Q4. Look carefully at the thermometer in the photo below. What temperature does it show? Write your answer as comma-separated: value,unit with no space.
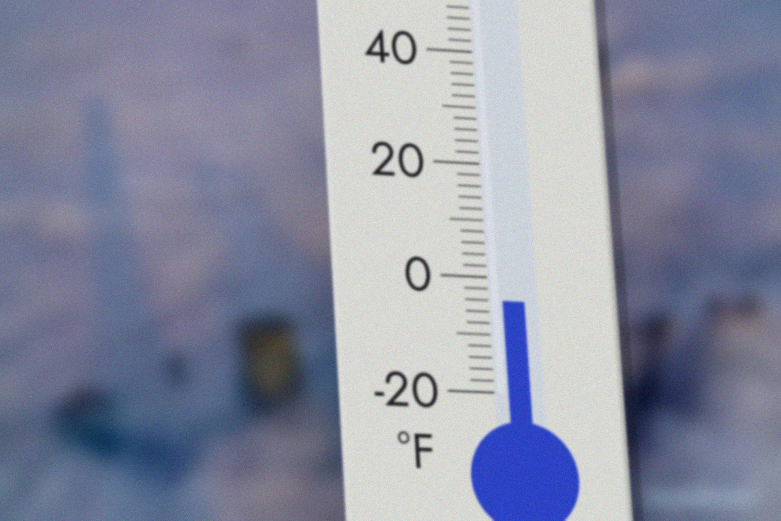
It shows -4,°F
